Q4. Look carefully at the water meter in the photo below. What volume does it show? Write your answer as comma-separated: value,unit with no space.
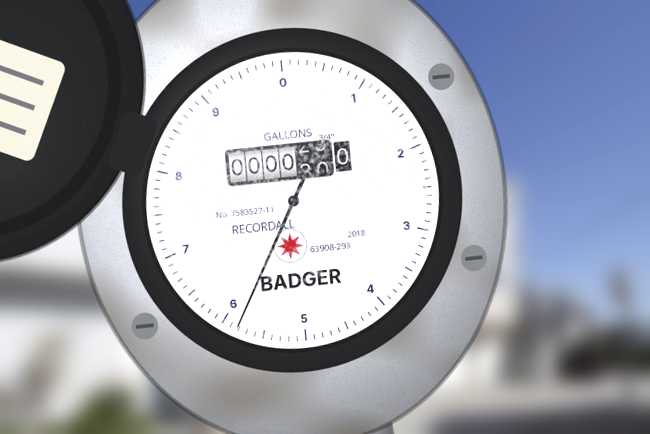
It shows 295.8,gal
